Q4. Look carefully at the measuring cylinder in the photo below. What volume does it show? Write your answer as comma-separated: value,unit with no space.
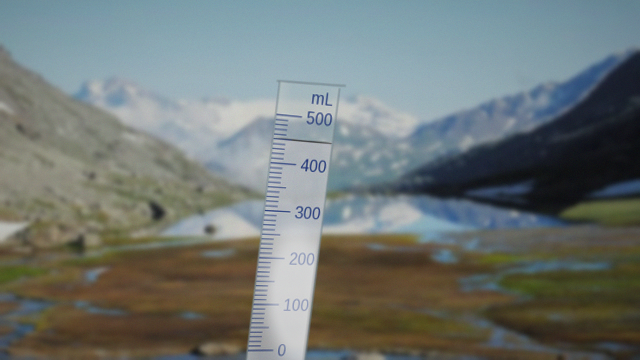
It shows 450,mL
